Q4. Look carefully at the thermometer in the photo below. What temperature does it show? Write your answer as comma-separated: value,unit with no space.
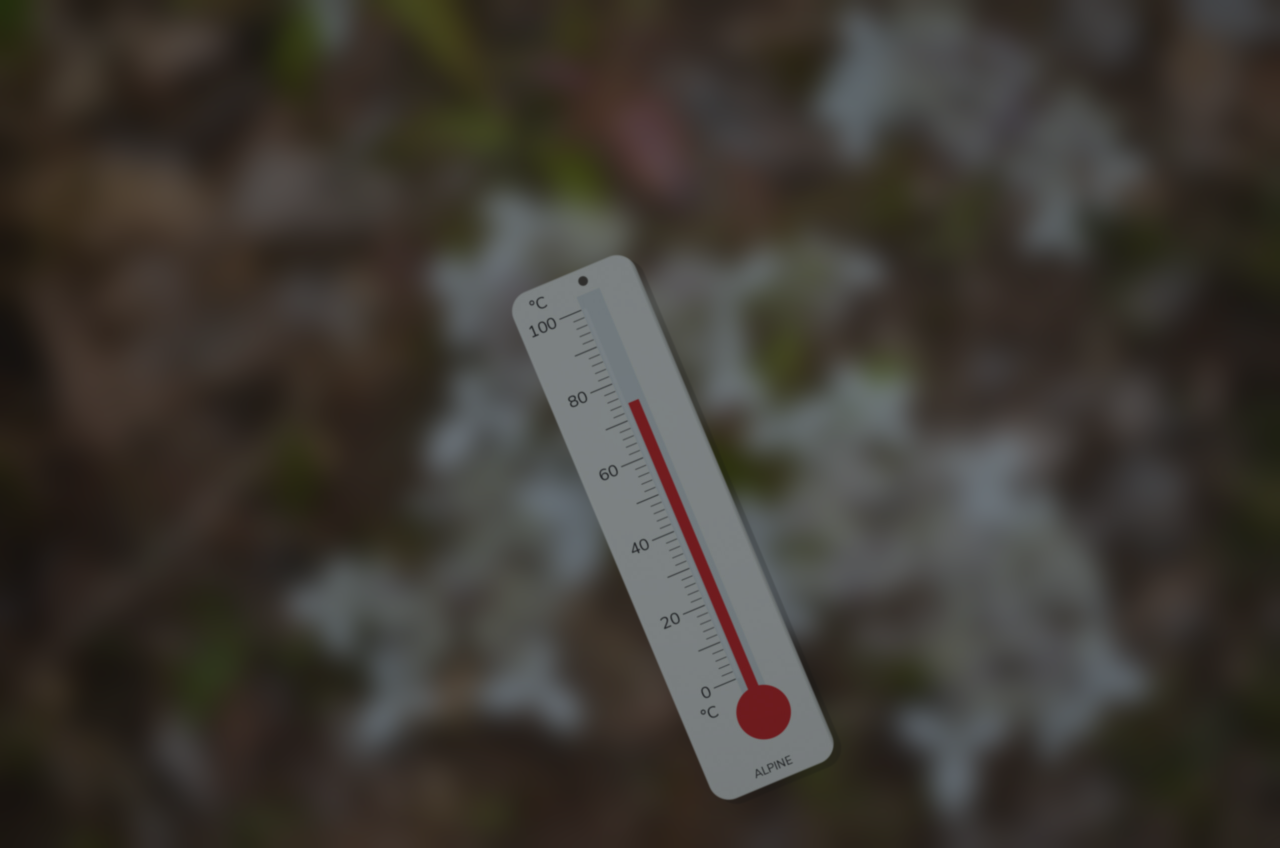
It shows 74,°C
